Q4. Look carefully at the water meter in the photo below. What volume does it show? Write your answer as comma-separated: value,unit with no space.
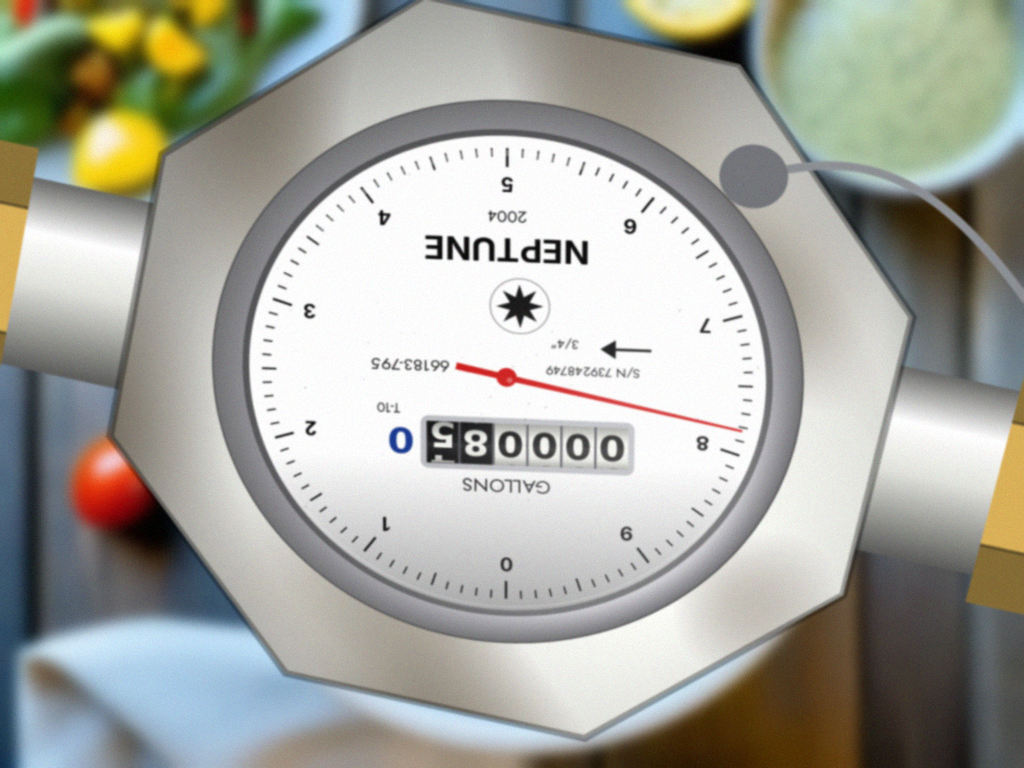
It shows 847.8,gal
